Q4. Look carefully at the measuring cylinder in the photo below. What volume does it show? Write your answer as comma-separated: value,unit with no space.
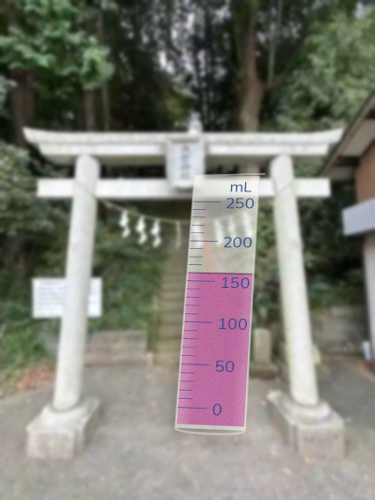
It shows 160,mL
